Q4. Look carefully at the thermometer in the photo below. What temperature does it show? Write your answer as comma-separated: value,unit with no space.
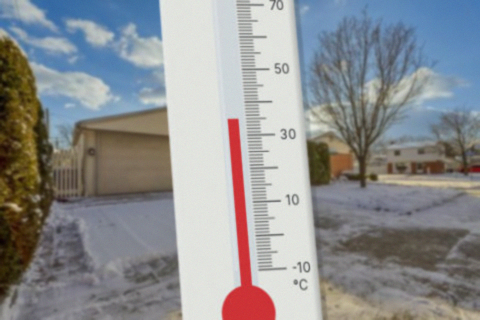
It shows 35,°C
